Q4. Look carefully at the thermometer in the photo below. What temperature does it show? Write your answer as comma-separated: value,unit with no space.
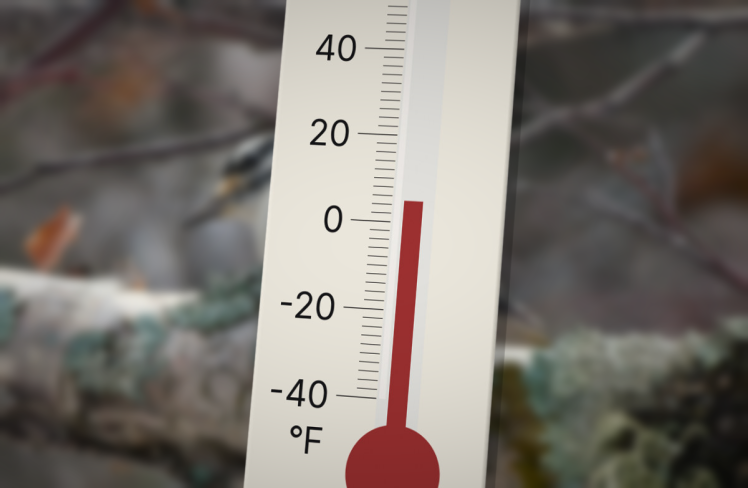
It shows 5,°F
